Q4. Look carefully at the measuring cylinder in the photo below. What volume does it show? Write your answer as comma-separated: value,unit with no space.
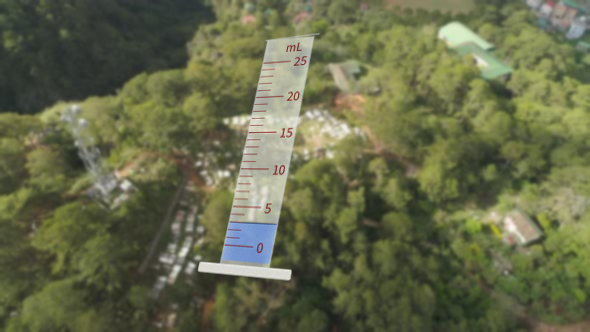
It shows 3,mL
